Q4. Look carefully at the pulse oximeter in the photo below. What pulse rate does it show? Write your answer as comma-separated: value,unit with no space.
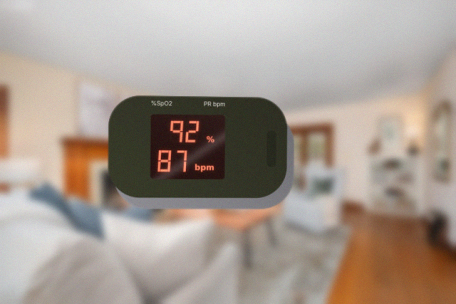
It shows 87,bpm
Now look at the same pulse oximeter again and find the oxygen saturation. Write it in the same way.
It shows 92,%
